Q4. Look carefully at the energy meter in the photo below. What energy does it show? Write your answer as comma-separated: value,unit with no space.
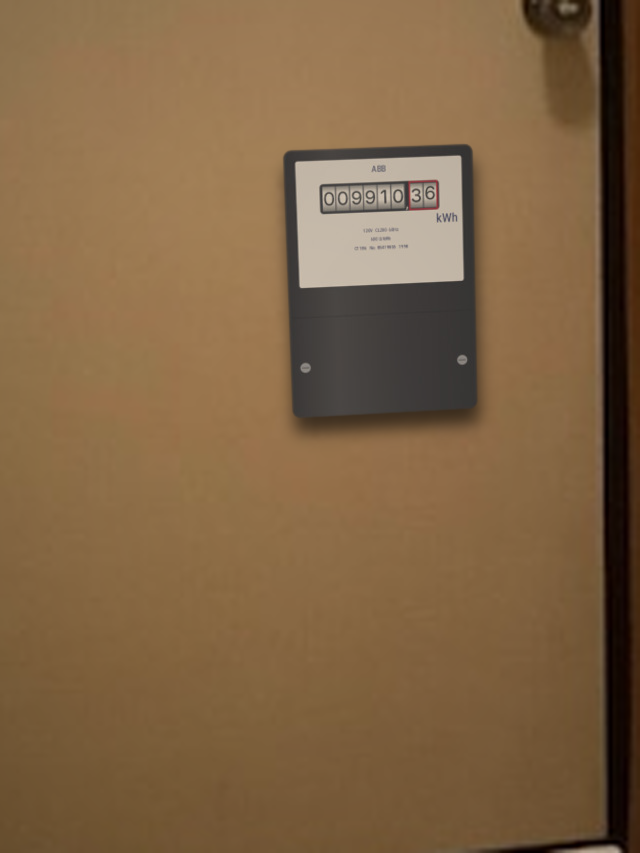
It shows 9910.36,kWh
